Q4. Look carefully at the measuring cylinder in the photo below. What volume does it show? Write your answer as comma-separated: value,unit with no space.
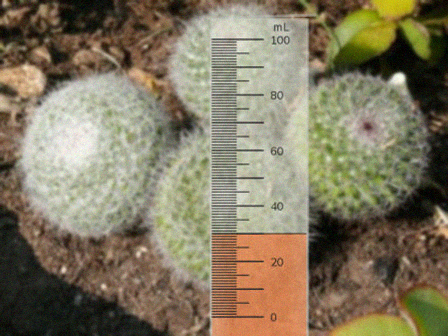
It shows 30,mL
